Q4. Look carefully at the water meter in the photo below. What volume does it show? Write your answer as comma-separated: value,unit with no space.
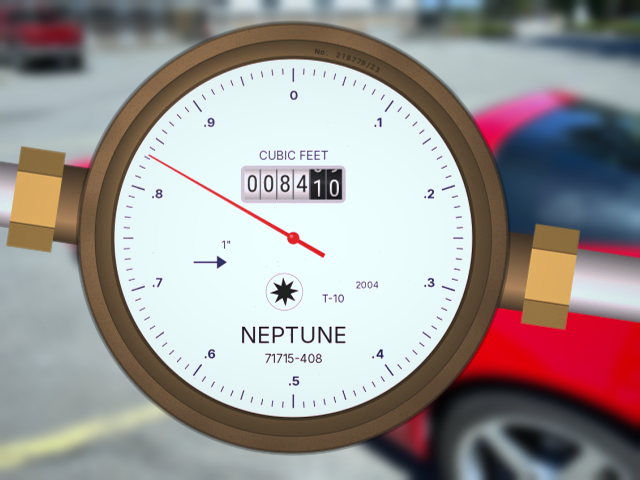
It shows 8409.83,ft³
